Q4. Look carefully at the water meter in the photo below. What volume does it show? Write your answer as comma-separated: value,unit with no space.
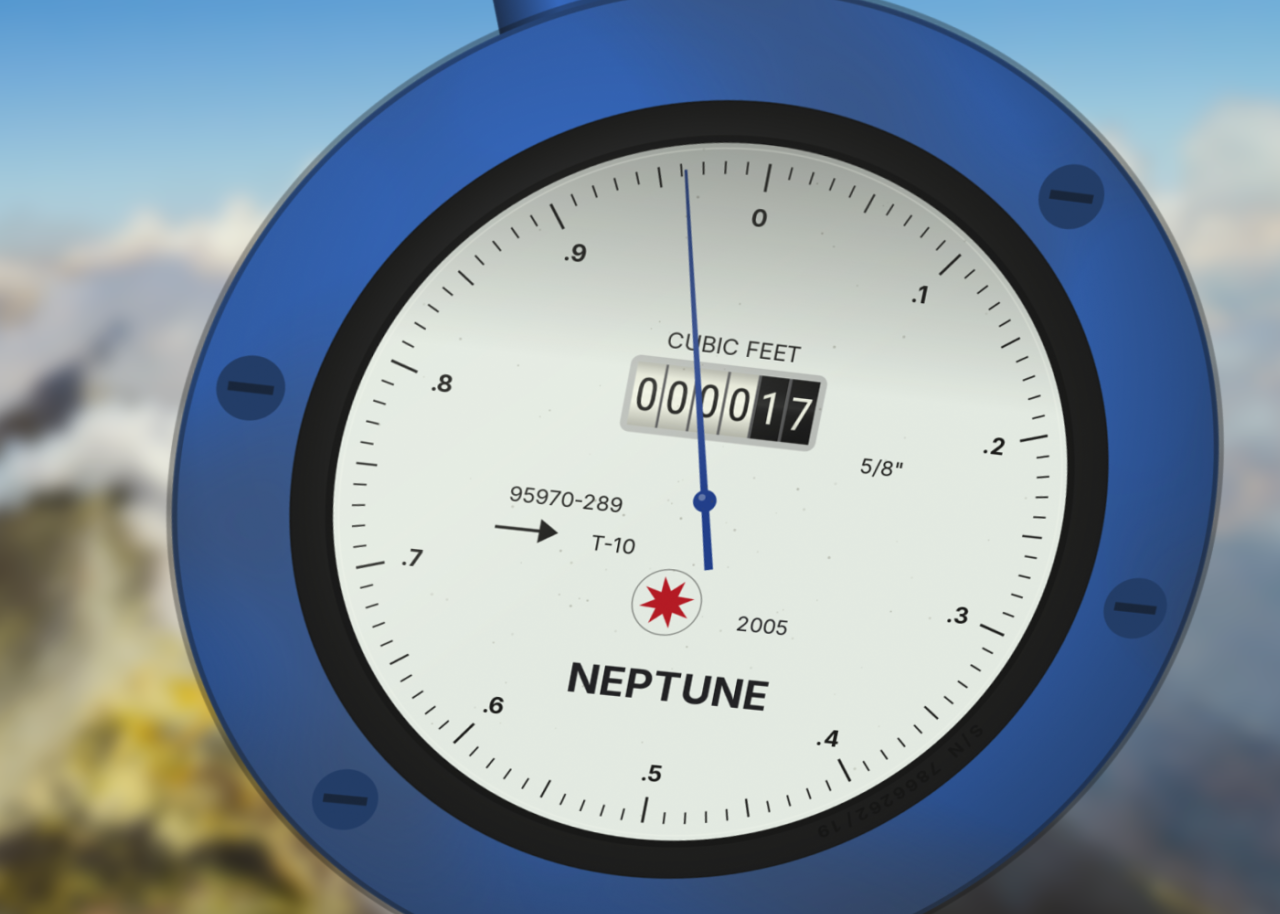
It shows 16.96,ft³
